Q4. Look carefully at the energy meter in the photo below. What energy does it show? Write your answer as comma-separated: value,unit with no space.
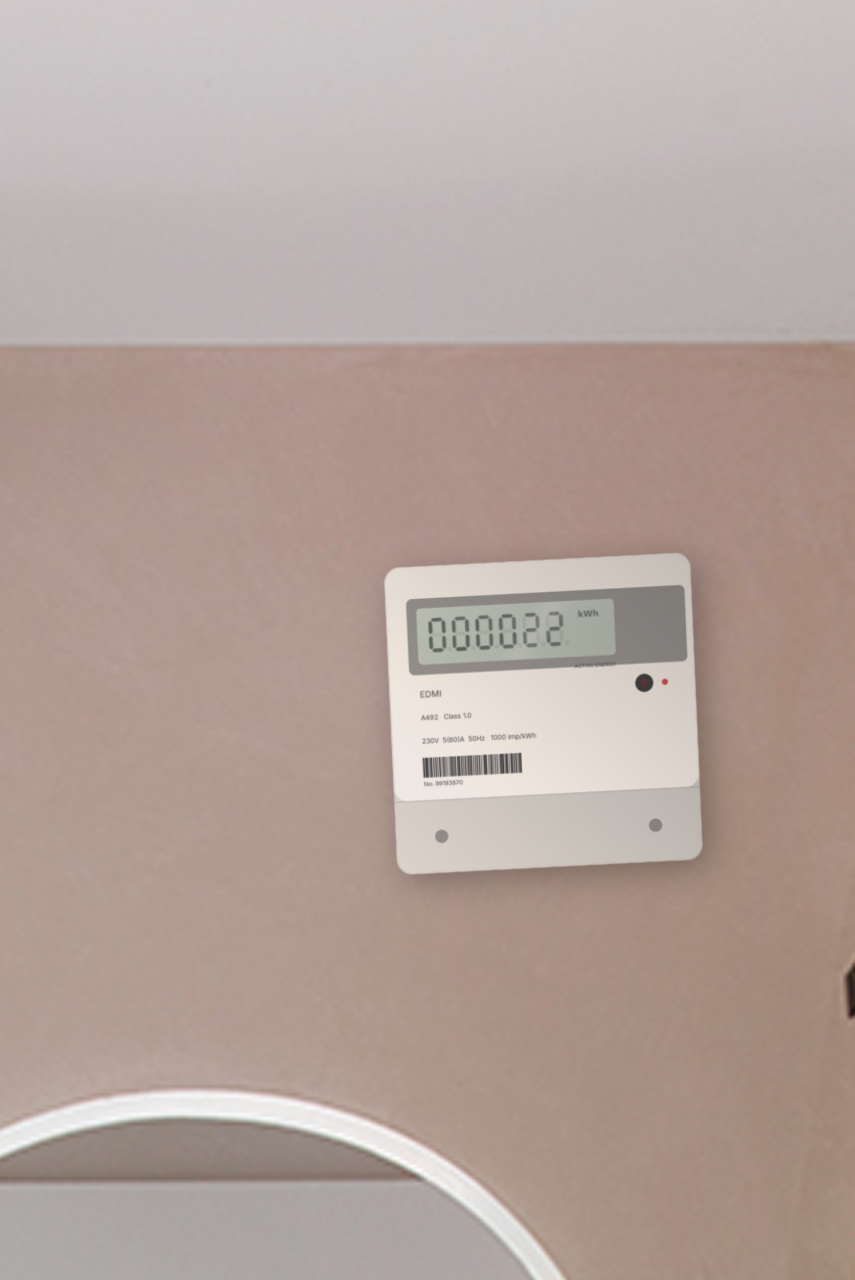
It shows 22,kWh
